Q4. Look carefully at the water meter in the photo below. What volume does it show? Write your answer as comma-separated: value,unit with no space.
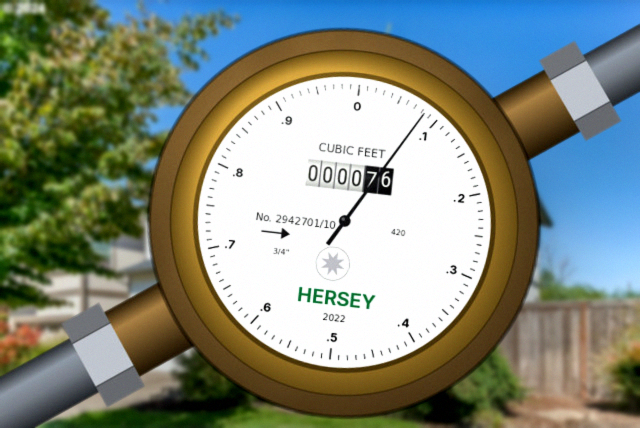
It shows 76.08,ft³
